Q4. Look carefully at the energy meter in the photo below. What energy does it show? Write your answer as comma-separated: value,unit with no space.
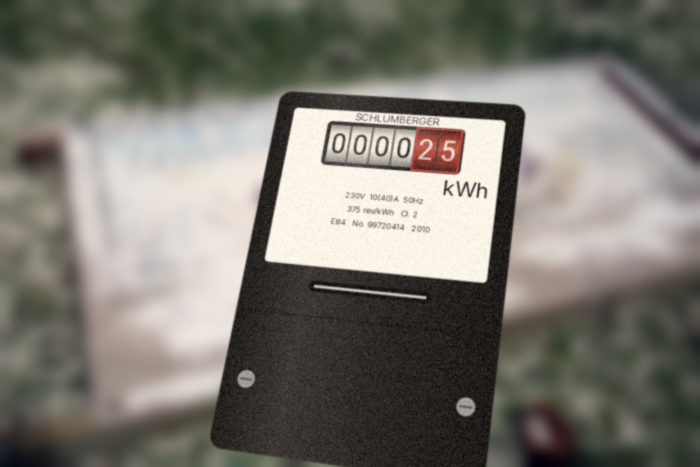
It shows 0.25,kWh
